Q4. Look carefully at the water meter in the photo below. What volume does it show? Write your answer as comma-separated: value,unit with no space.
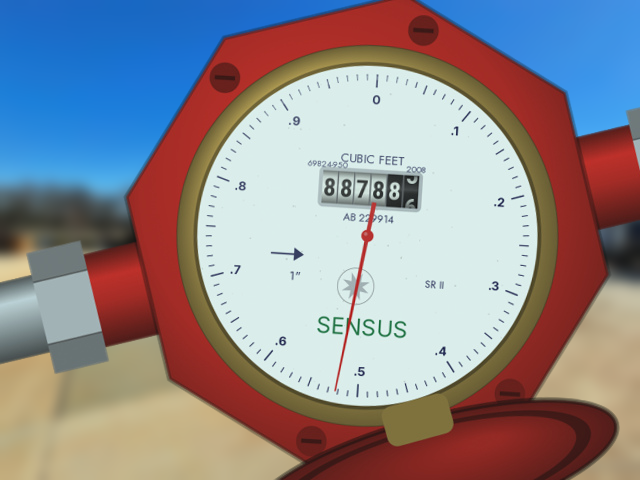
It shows 887885.52,ft³
